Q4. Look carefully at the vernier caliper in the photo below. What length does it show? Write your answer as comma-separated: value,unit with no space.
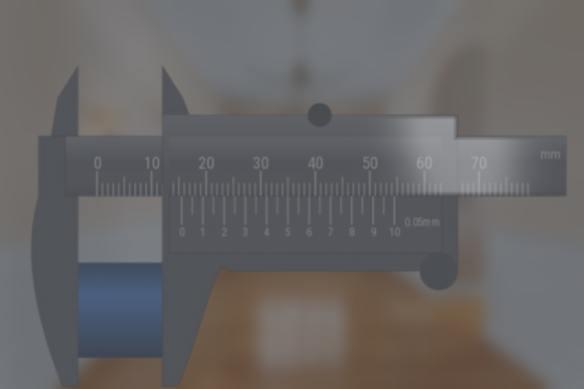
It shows 15.5,mm
